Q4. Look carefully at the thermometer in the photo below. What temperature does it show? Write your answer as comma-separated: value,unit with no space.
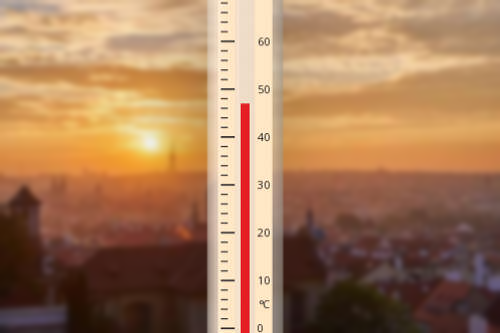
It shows 47,°C
